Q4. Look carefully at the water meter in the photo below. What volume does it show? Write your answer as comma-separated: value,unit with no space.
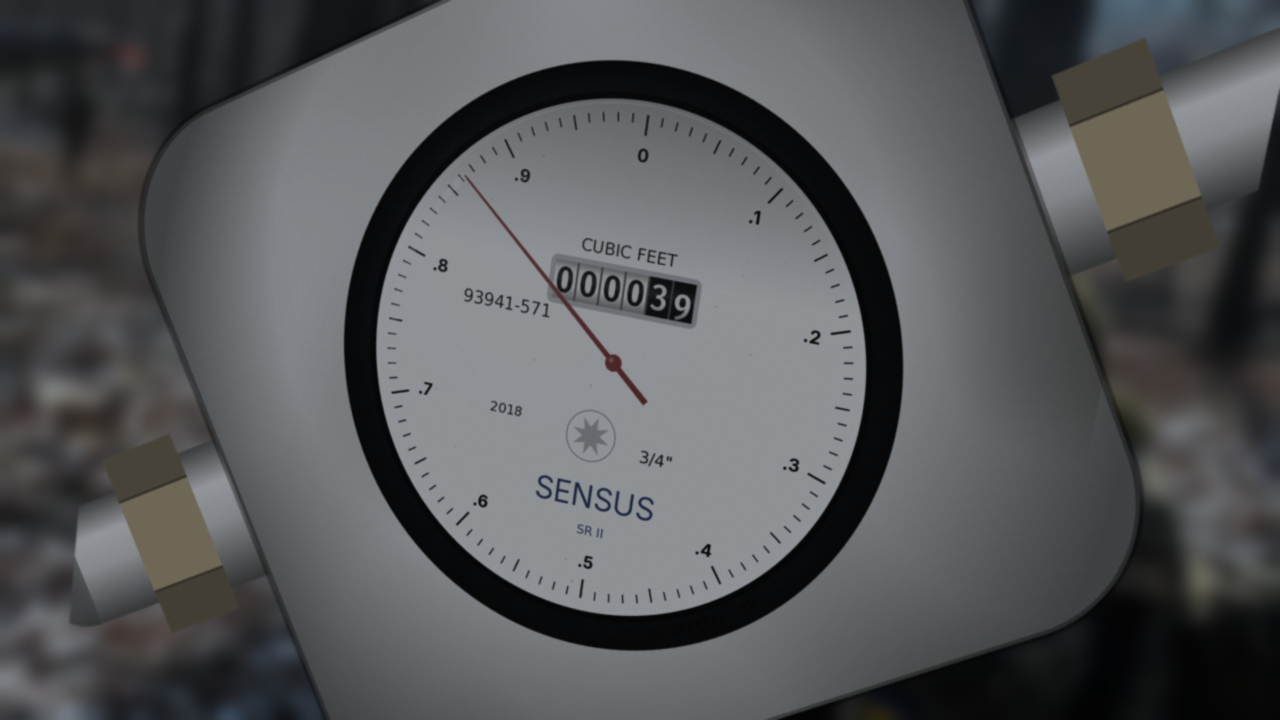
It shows 38.86,ft³
